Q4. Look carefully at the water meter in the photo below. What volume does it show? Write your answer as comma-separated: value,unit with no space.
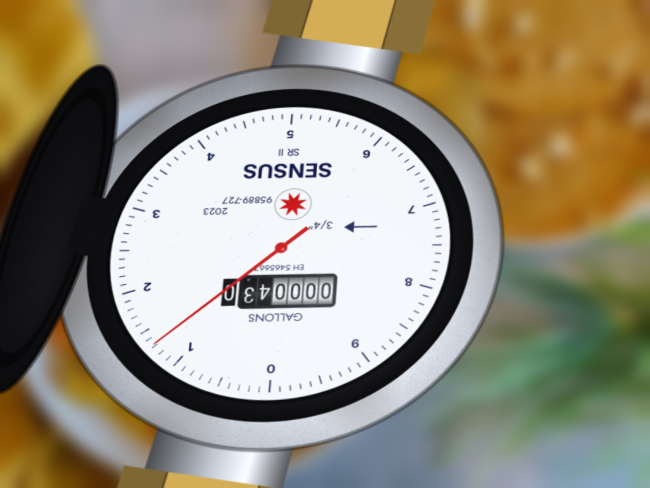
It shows 431.3,gal
